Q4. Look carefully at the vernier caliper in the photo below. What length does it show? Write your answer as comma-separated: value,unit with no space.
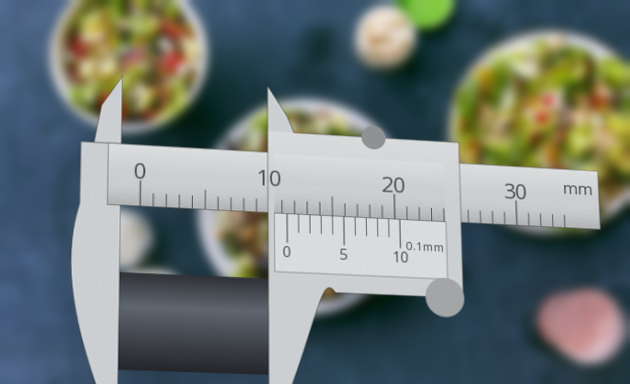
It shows 11.4,mm
